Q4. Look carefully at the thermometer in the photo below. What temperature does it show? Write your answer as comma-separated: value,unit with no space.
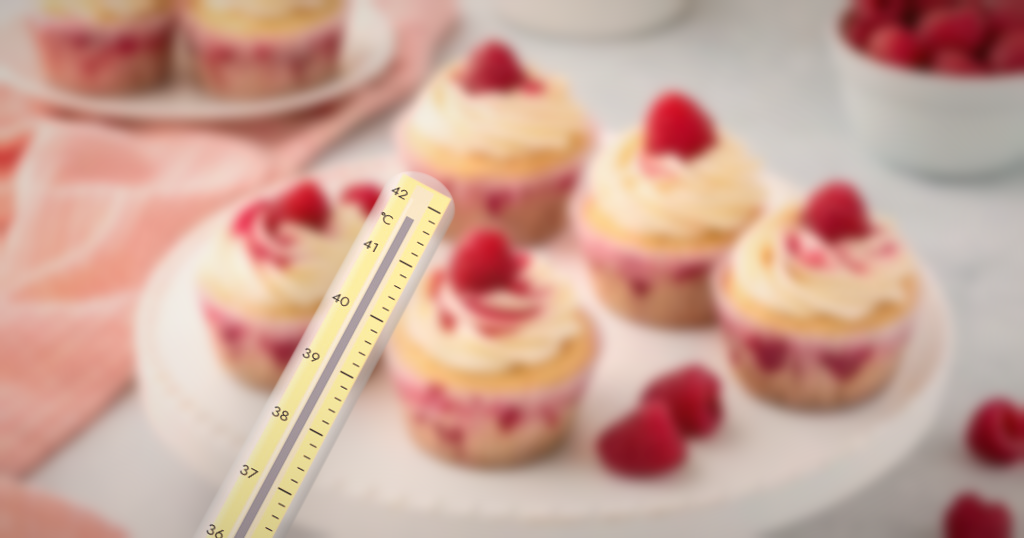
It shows 41.7,°C
